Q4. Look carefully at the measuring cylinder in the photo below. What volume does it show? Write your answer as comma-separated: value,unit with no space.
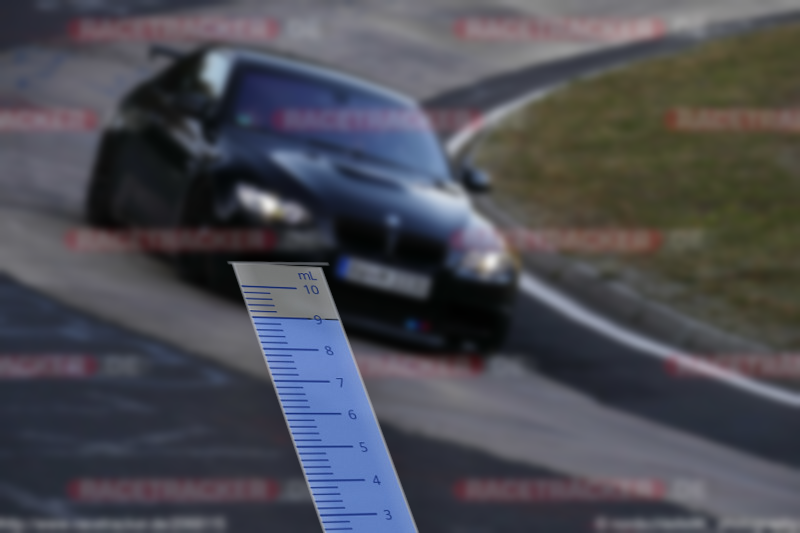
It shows 9,mL
